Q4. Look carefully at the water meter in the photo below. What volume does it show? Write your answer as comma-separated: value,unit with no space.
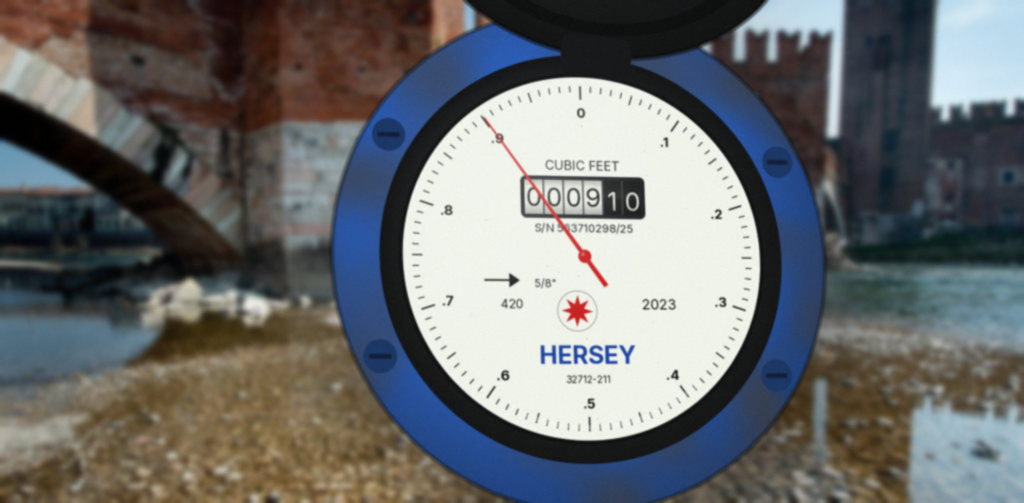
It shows 909.90,ft³
